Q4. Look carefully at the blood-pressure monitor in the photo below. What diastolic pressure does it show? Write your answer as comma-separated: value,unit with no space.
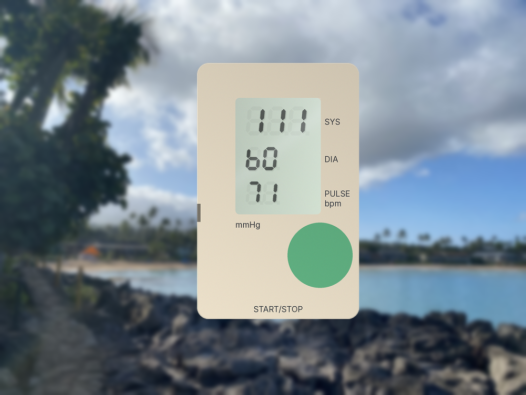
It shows 60,mmHg
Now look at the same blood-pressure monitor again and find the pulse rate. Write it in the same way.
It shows 71,bpm
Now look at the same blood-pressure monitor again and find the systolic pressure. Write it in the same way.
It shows 111,mmHg
